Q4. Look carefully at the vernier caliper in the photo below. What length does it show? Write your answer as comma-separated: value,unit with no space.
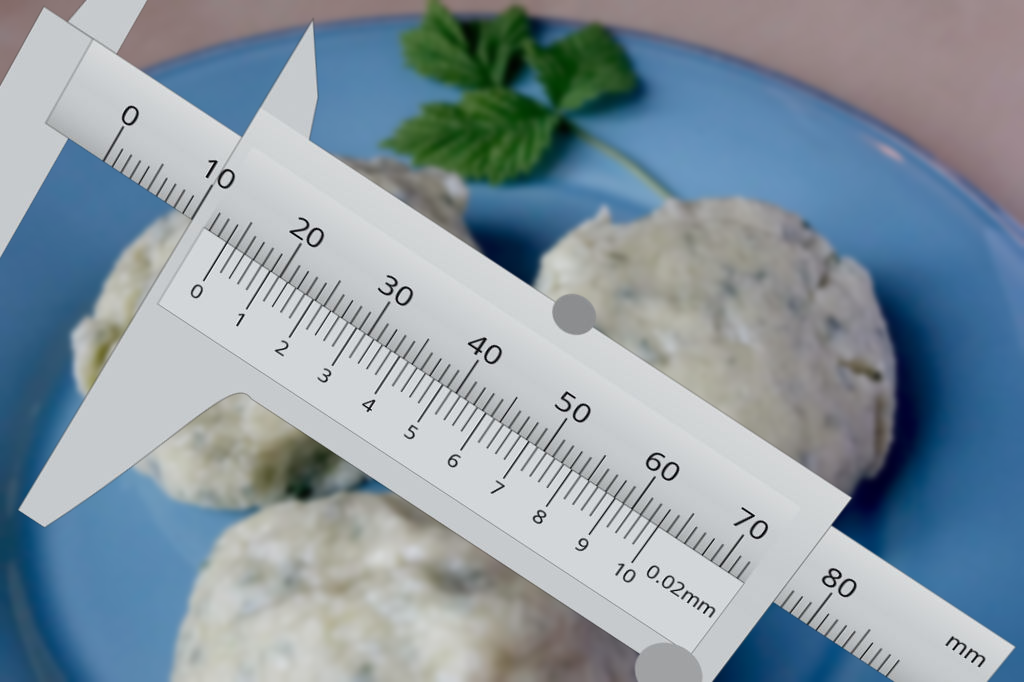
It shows 14.0,mm
